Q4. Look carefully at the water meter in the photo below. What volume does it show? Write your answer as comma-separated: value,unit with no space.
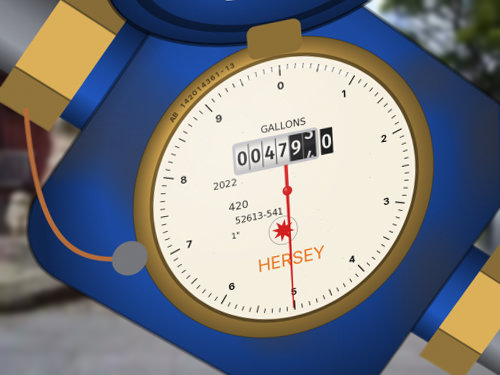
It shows 47935.0,gal
